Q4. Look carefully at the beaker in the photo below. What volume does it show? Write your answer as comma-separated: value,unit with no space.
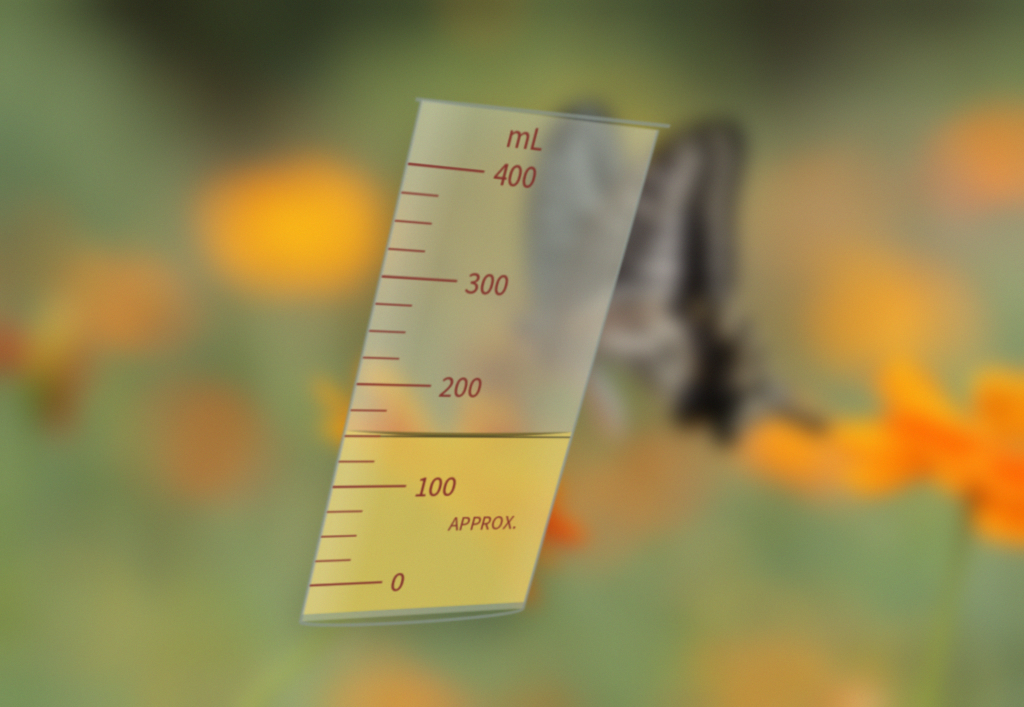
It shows 150,mL
